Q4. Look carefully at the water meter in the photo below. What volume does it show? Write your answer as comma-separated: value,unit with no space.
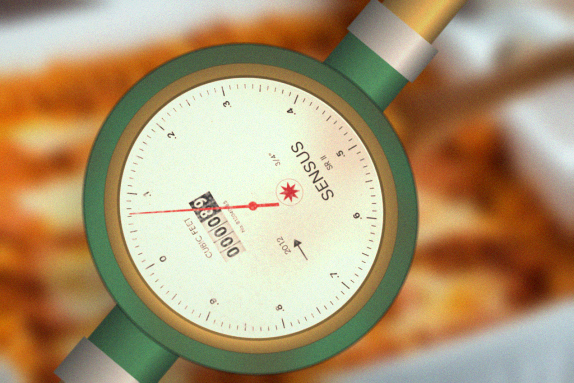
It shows 89.07,ft³
